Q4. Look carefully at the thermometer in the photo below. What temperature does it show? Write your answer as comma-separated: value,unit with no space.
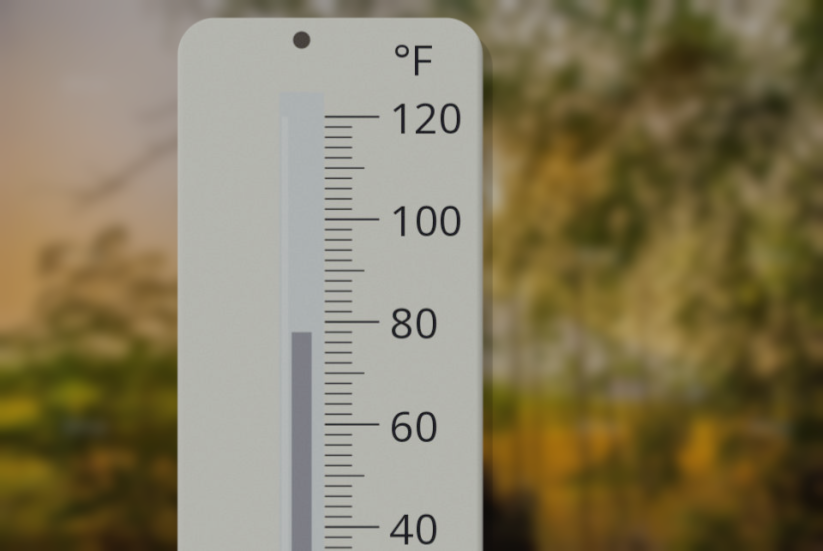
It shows 78,°F
